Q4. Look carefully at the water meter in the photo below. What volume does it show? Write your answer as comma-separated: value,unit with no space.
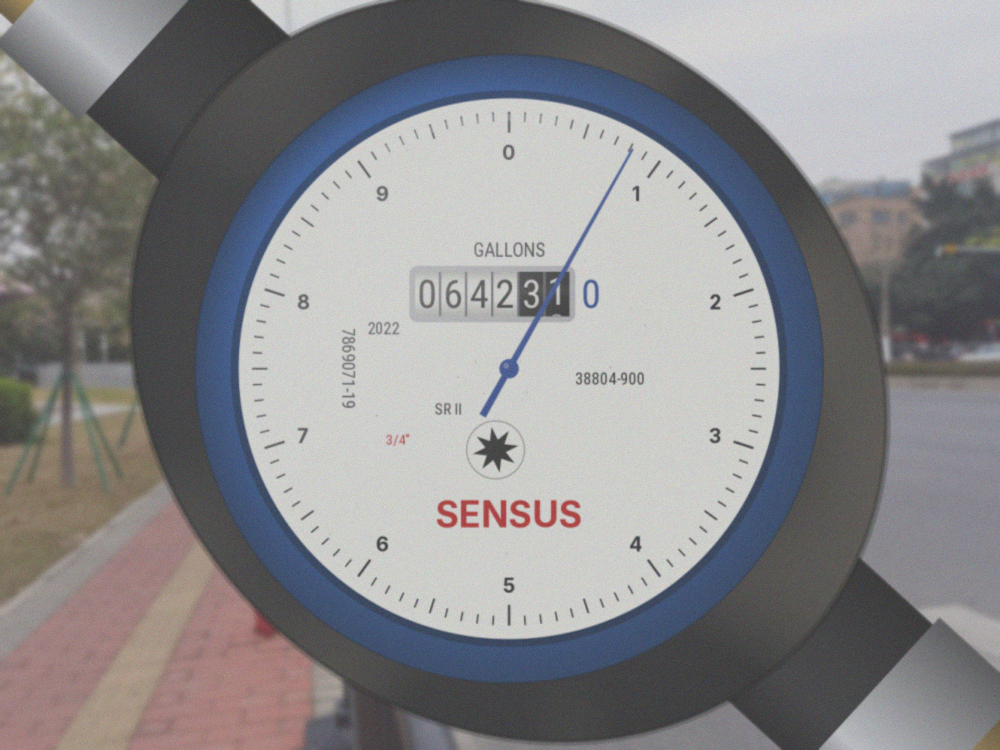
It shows 642310.8,gal
